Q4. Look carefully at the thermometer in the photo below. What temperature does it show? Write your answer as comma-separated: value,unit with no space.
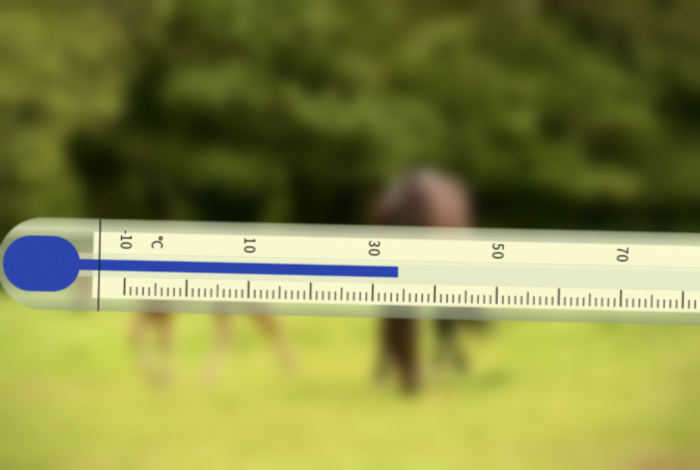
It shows 34,°C
